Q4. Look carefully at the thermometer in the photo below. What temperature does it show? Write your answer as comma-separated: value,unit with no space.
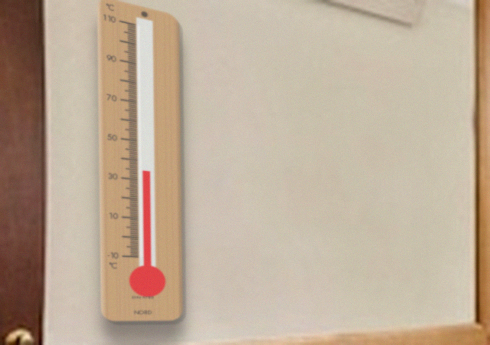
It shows 35,°C
